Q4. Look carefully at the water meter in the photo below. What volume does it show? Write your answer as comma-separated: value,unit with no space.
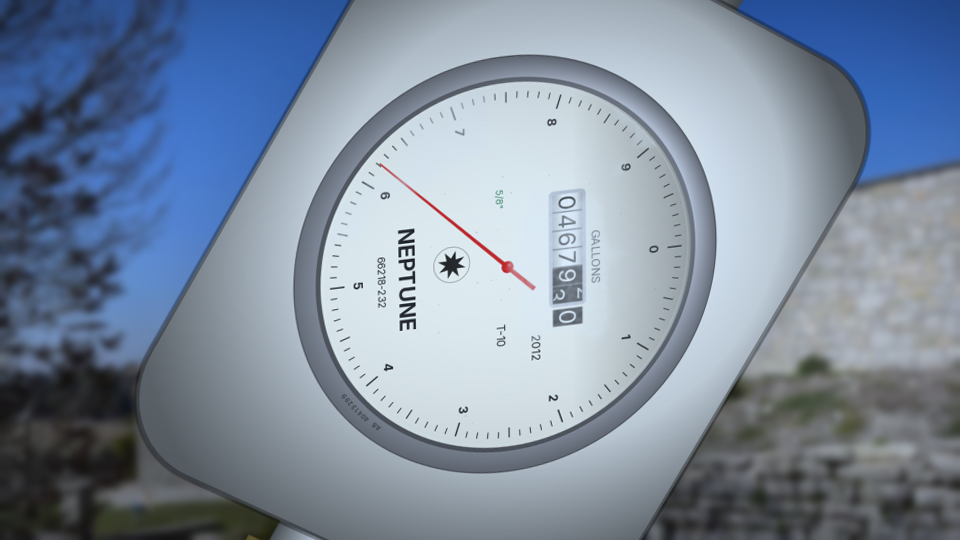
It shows 467926.2,gal
